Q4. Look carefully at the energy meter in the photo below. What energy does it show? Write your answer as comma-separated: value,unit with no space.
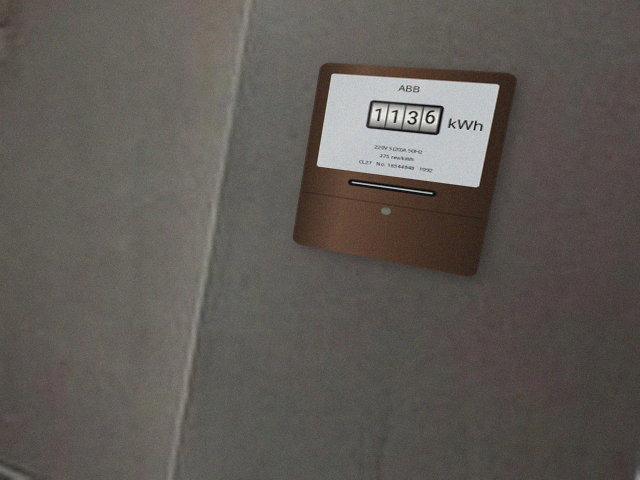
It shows 1136,kWh
